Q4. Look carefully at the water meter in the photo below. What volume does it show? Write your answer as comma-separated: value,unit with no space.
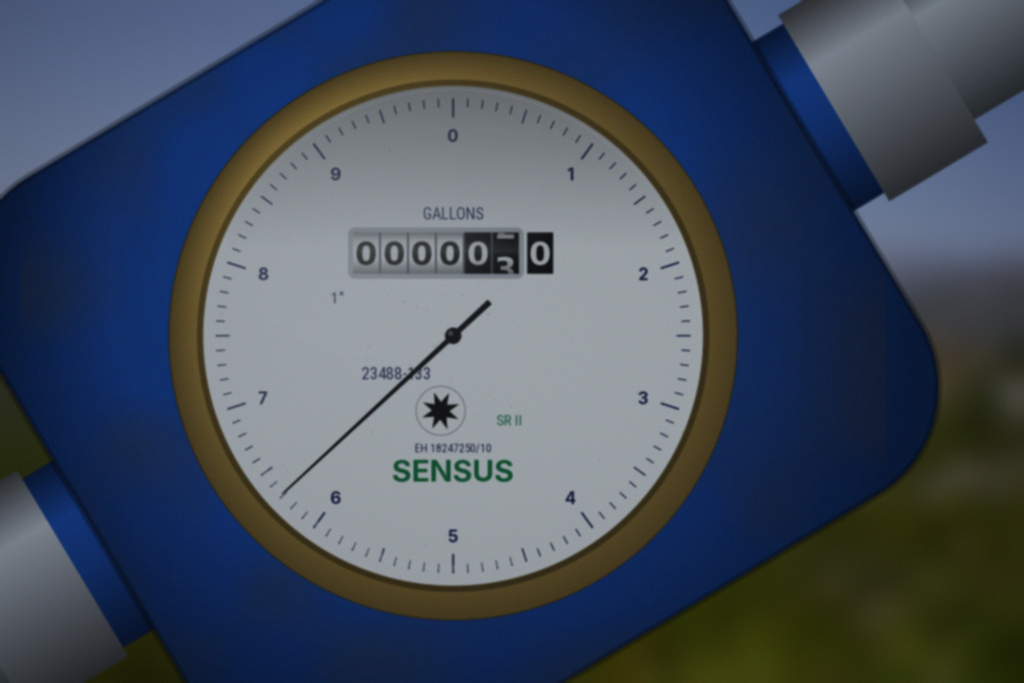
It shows 26.3,gal
